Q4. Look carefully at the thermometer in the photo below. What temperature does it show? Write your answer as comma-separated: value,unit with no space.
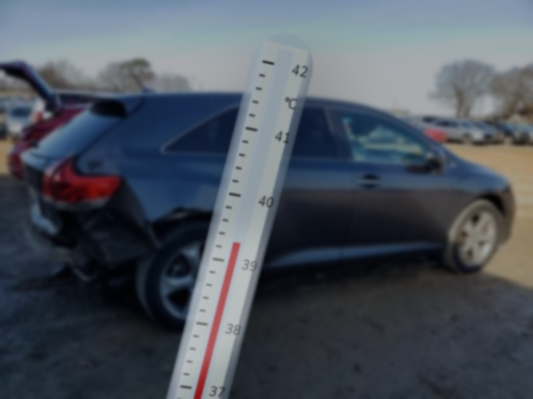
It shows 39.3,°C
